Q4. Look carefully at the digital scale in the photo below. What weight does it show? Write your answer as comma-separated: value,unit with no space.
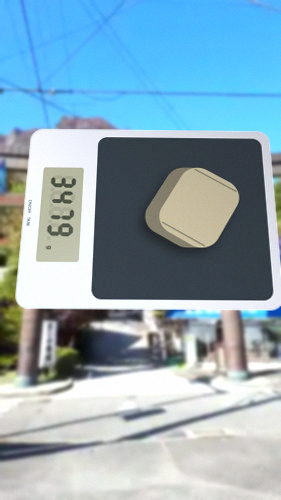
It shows 3479,g
